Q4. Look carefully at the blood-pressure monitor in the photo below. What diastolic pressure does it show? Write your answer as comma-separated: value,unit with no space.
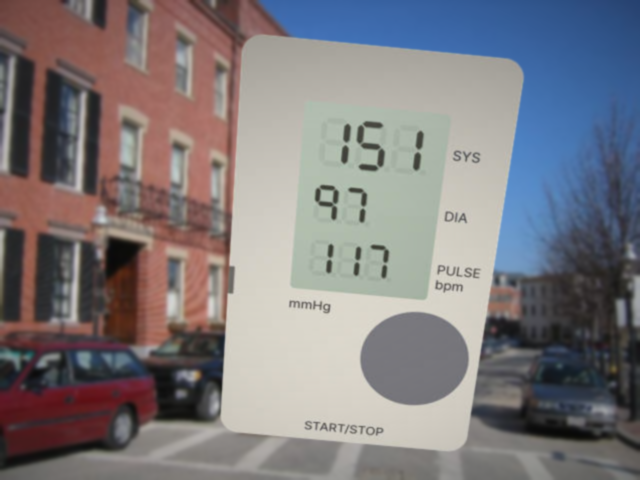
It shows 97,mmHg
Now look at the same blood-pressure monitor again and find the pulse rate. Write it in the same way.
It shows 117,bpm
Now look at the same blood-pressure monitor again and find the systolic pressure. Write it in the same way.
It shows 151,mmHg
